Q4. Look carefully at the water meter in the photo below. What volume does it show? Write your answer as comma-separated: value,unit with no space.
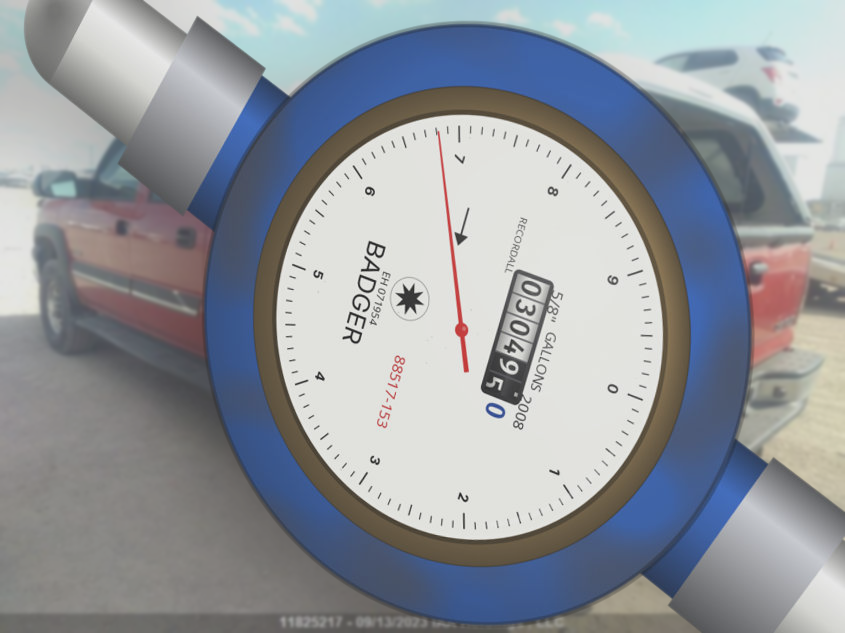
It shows 304946.8,gal
